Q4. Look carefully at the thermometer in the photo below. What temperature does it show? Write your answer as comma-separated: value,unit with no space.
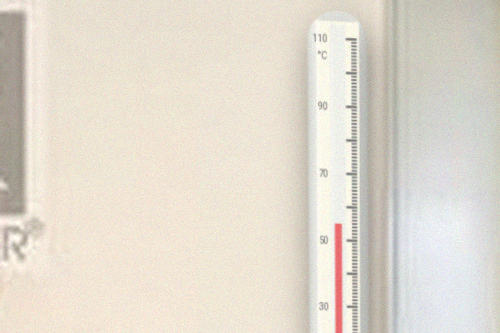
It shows 55,°C
